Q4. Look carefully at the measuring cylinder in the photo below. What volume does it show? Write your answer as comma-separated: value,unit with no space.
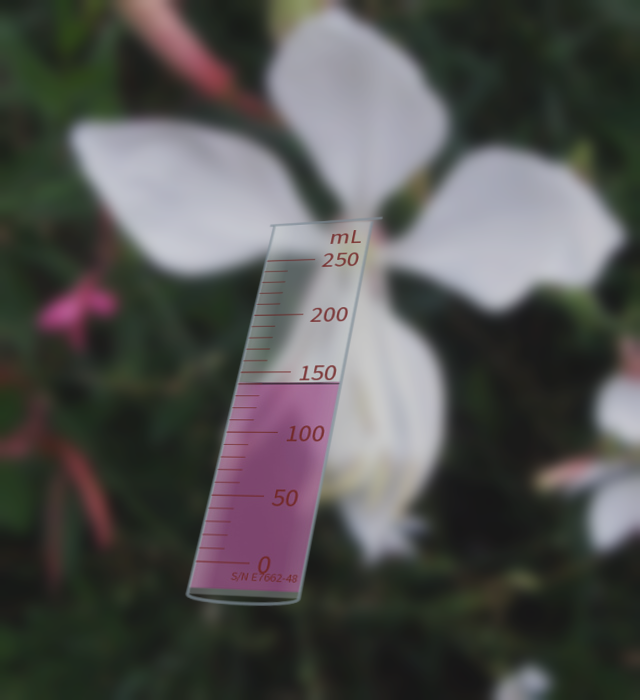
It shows 140,mL
